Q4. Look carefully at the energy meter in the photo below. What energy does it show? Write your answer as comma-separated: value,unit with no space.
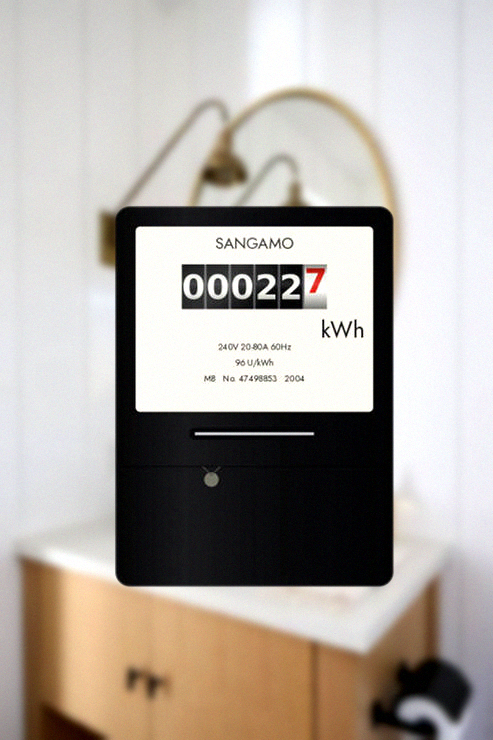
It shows 22.7,kWh
